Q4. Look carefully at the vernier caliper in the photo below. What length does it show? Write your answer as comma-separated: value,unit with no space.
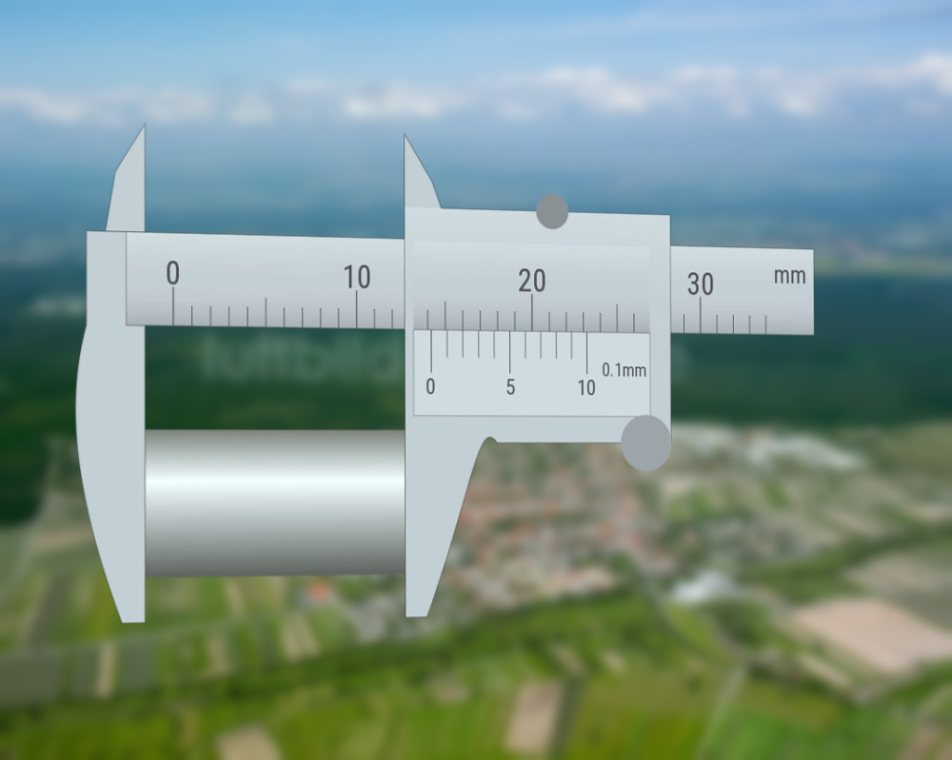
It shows 14.2,mm
